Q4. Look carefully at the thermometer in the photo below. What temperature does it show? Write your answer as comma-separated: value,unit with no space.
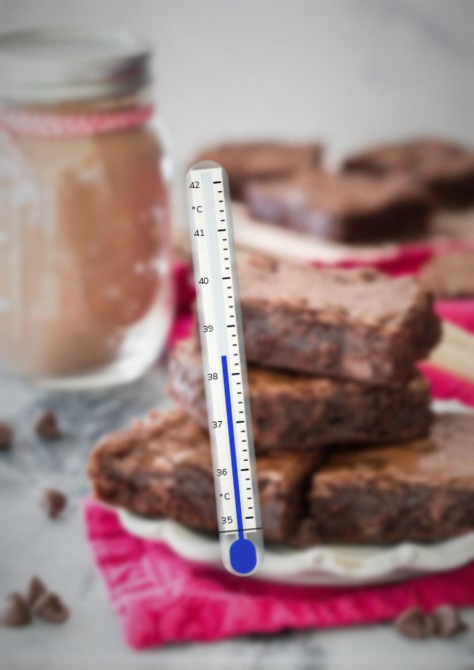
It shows 38.4,°C
